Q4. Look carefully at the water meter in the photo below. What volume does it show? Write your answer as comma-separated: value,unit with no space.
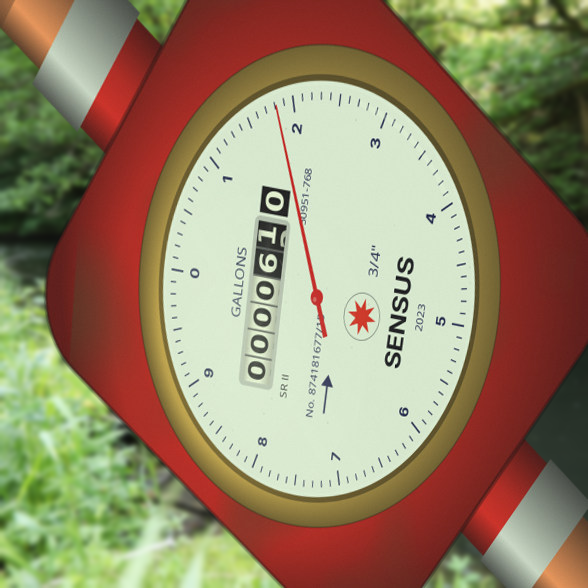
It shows 611.8,gal
